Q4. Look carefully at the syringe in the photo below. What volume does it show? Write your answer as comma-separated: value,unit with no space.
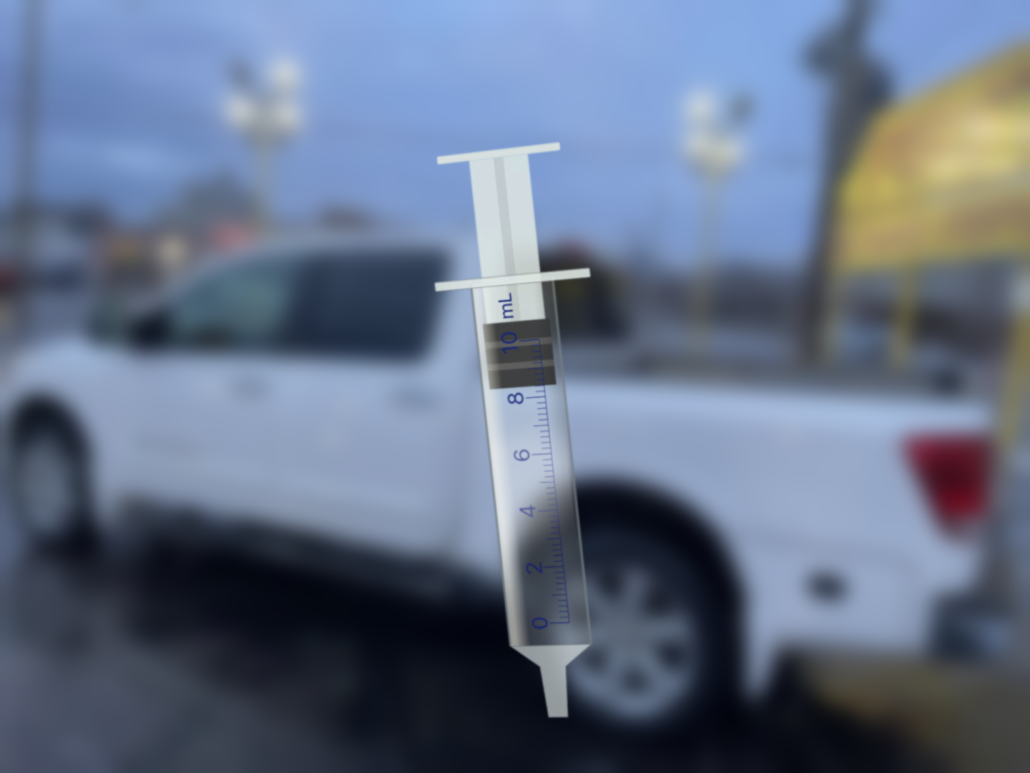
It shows 8.4,mL
